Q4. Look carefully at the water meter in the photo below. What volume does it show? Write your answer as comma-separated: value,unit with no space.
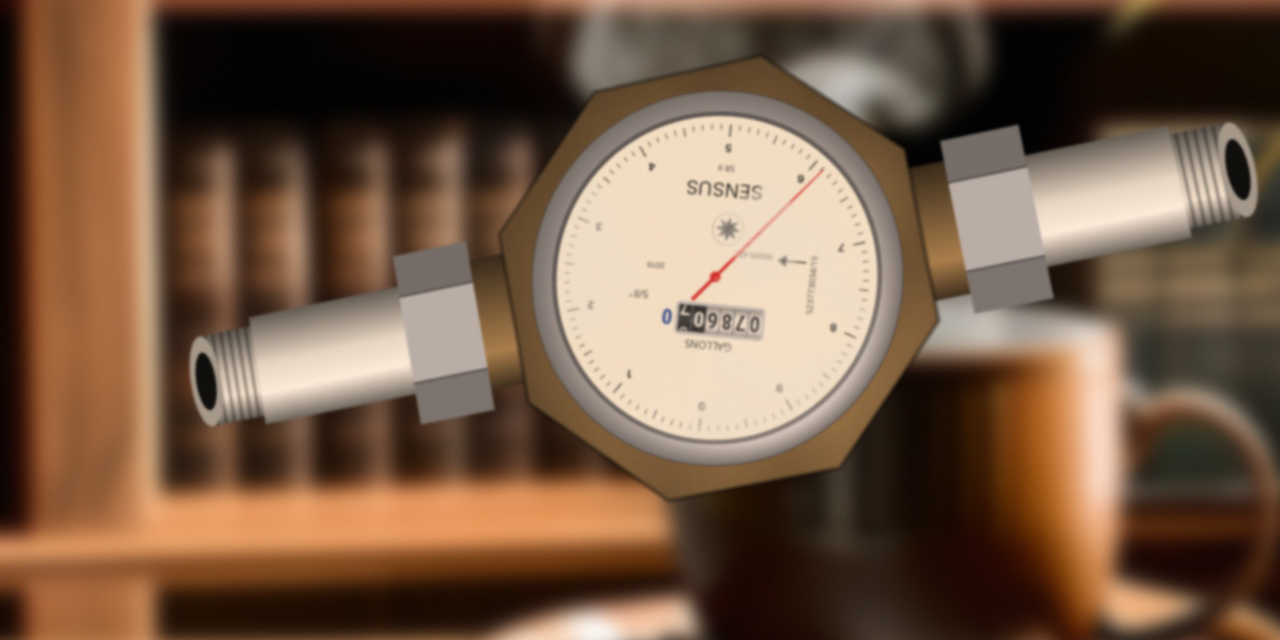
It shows 786066.1,gal
